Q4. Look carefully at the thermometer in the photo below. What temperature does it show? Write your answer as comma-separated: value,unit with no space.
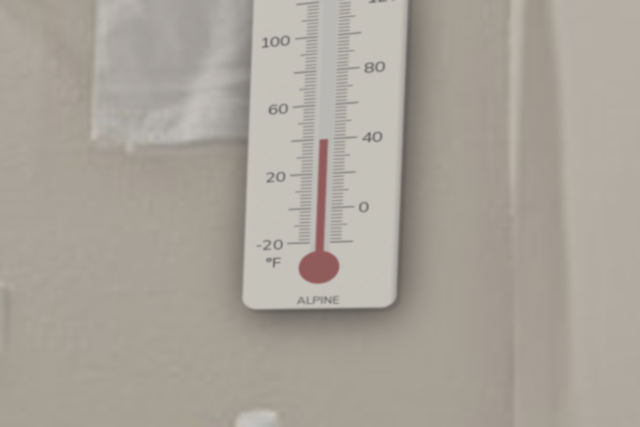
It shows 40,°F
